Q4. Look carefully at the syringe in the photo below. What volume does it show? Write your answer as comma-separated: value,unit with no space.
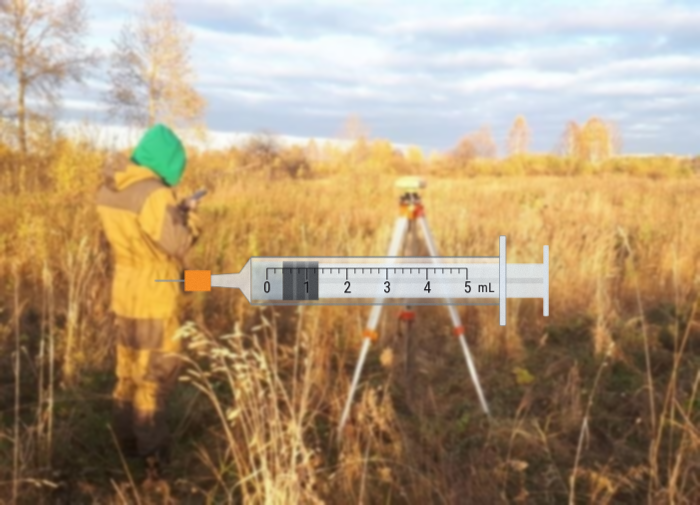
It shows 0.4,mL
